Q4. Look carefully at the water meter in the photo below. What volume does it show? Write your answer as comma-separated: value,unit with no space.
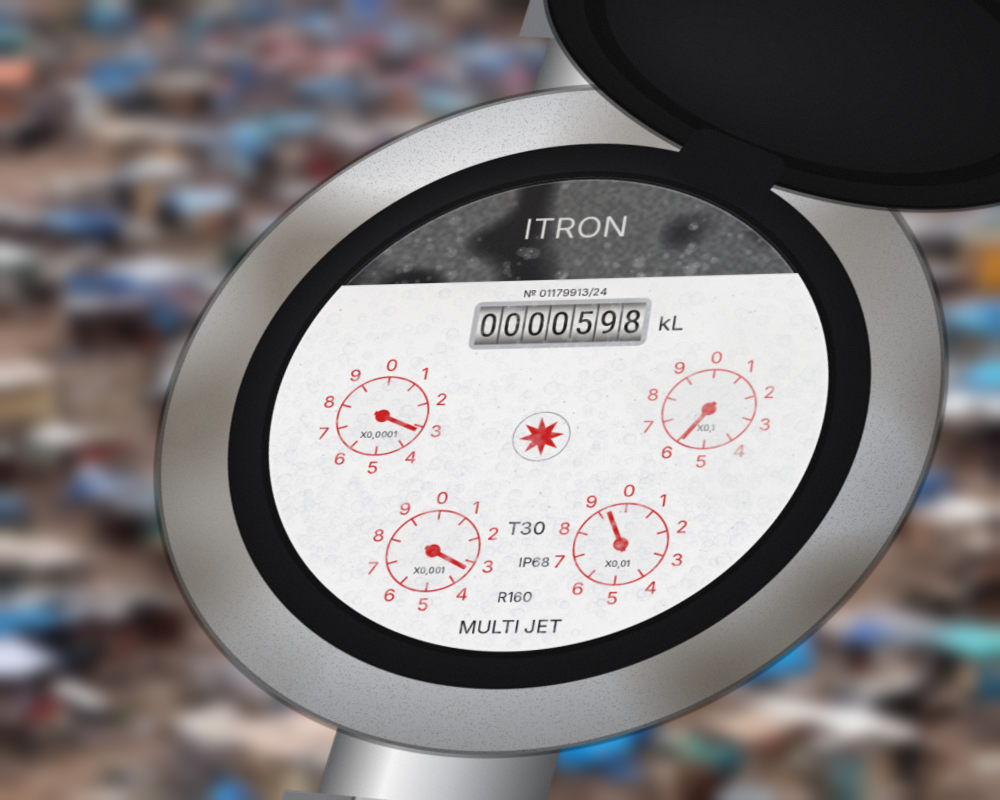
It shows 598.5933,kL
